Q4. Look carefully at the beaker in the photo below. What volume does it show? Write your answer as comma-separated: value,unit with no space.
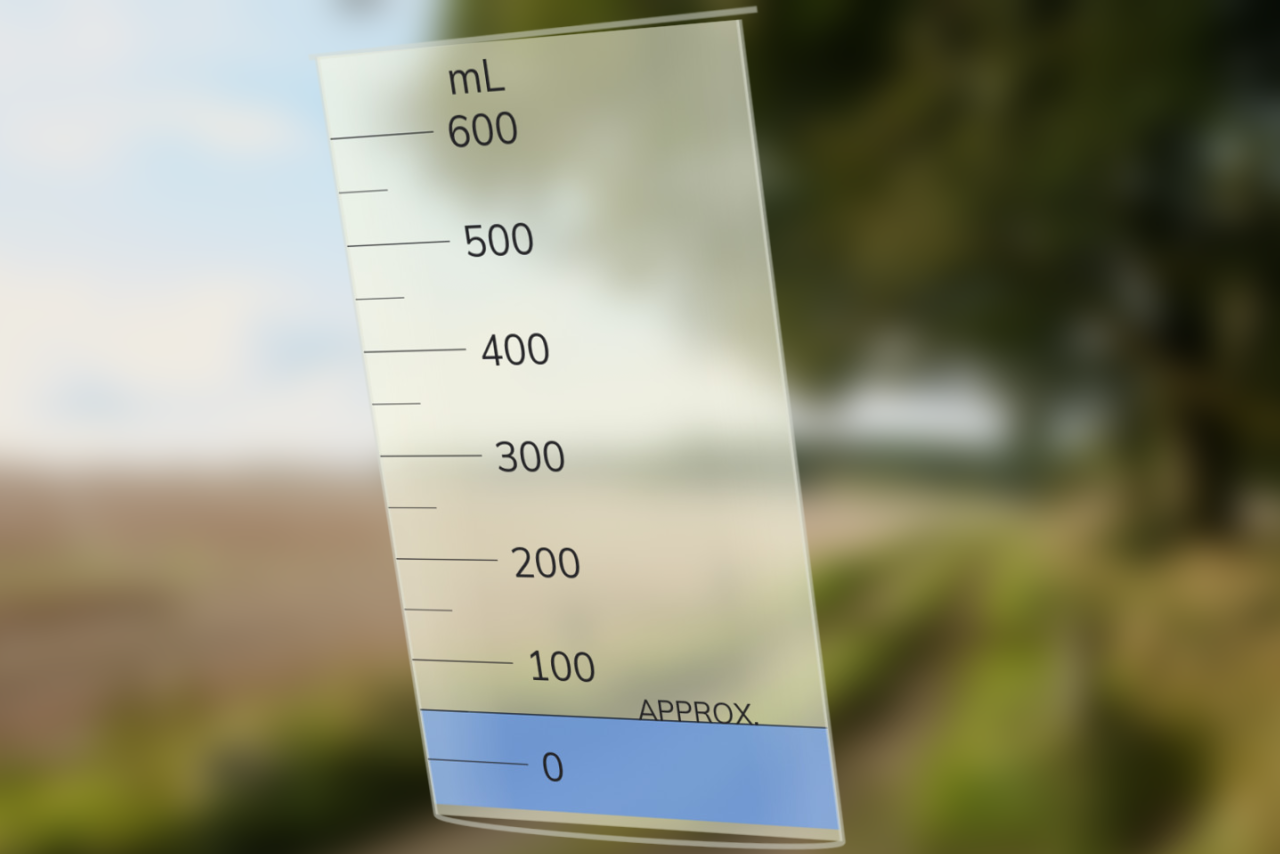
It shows 50,mL
